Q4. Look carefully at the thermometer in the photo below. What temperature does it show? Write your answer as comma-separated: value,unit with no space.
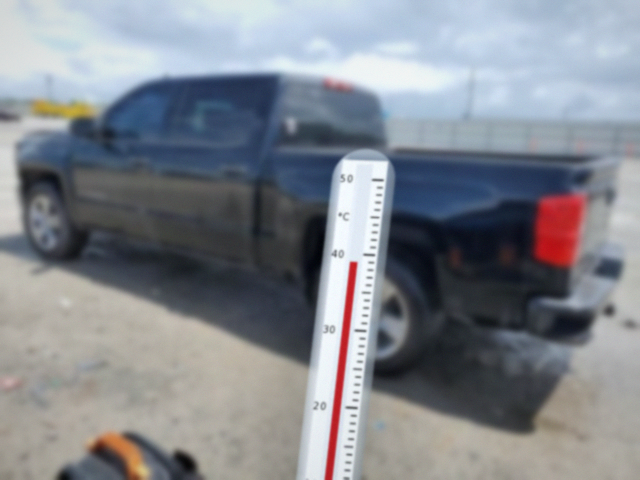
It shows 39,°C
